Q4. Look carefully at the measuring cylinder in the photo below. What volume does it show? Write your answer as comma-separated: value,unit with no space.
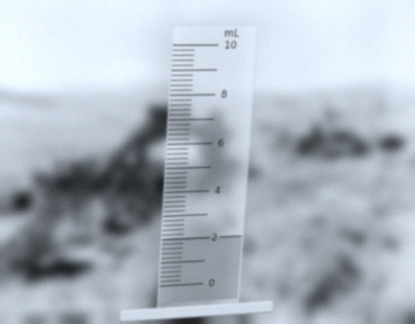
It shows 2,mL
